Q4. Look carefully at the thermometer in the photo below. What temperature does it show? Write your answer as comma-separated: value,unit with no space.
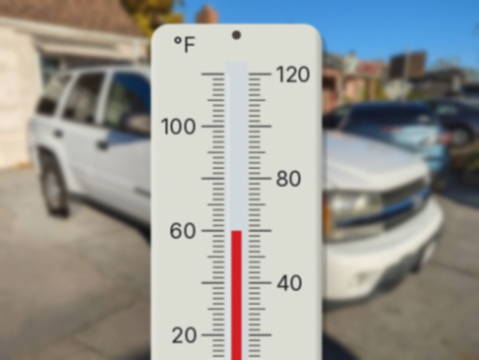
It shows 60,°F
